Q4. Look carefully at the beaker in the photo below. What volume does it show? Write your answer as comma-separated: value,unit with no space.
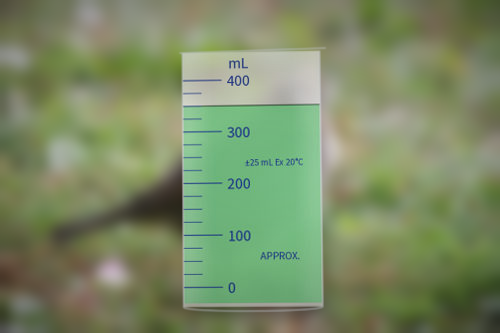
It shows 350,mL
